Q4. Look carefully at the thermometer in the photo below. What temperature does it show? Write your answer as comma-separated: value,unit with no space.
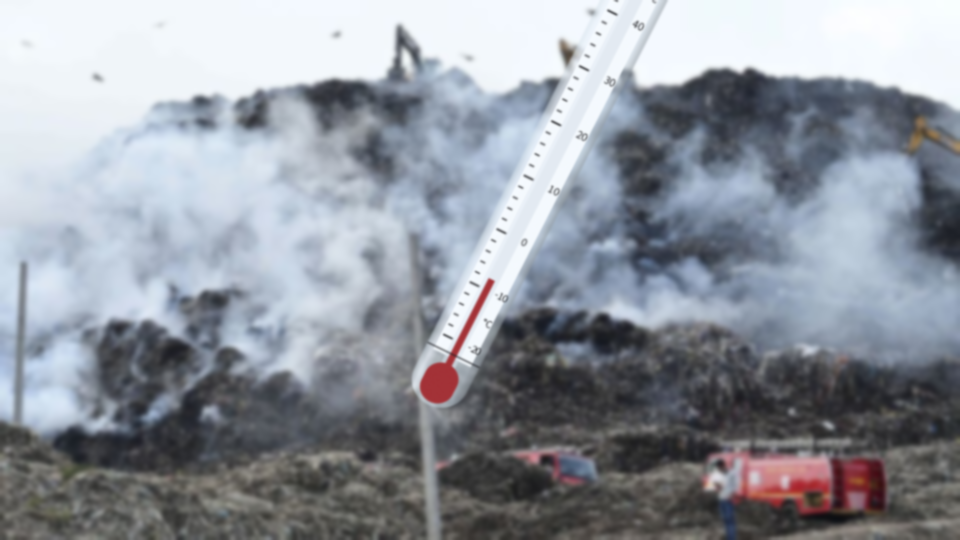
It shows -8,°C
